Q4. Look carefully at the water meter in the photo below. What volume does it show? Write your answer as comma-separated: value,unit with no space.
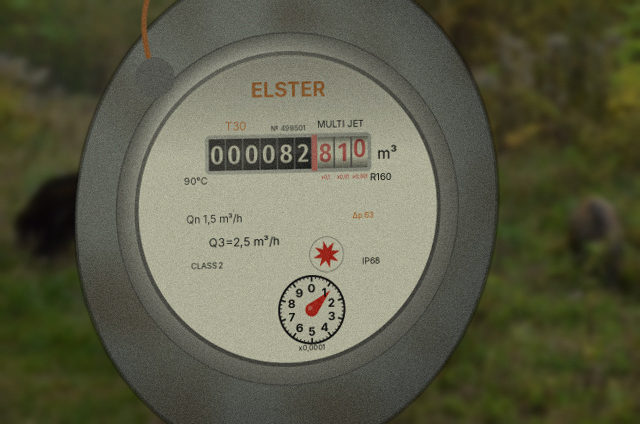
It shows 82.8101,m³
